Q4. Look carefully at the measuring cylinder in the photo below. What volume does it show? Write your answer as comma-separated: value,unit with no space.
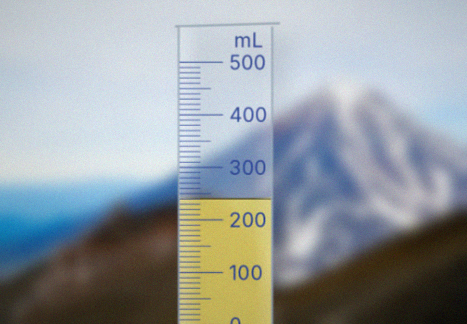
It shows 240,mL
